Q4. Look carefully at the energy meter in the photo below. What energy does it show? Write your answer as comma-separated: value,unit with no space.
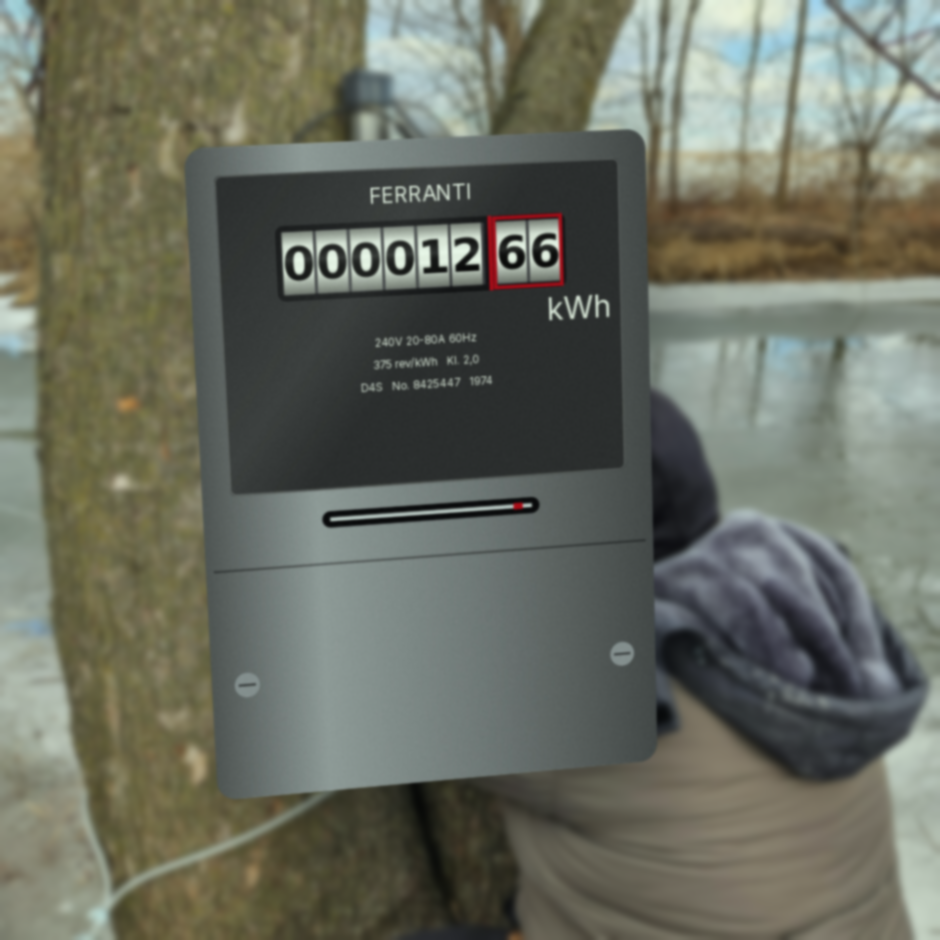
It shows 12.66,kWh
